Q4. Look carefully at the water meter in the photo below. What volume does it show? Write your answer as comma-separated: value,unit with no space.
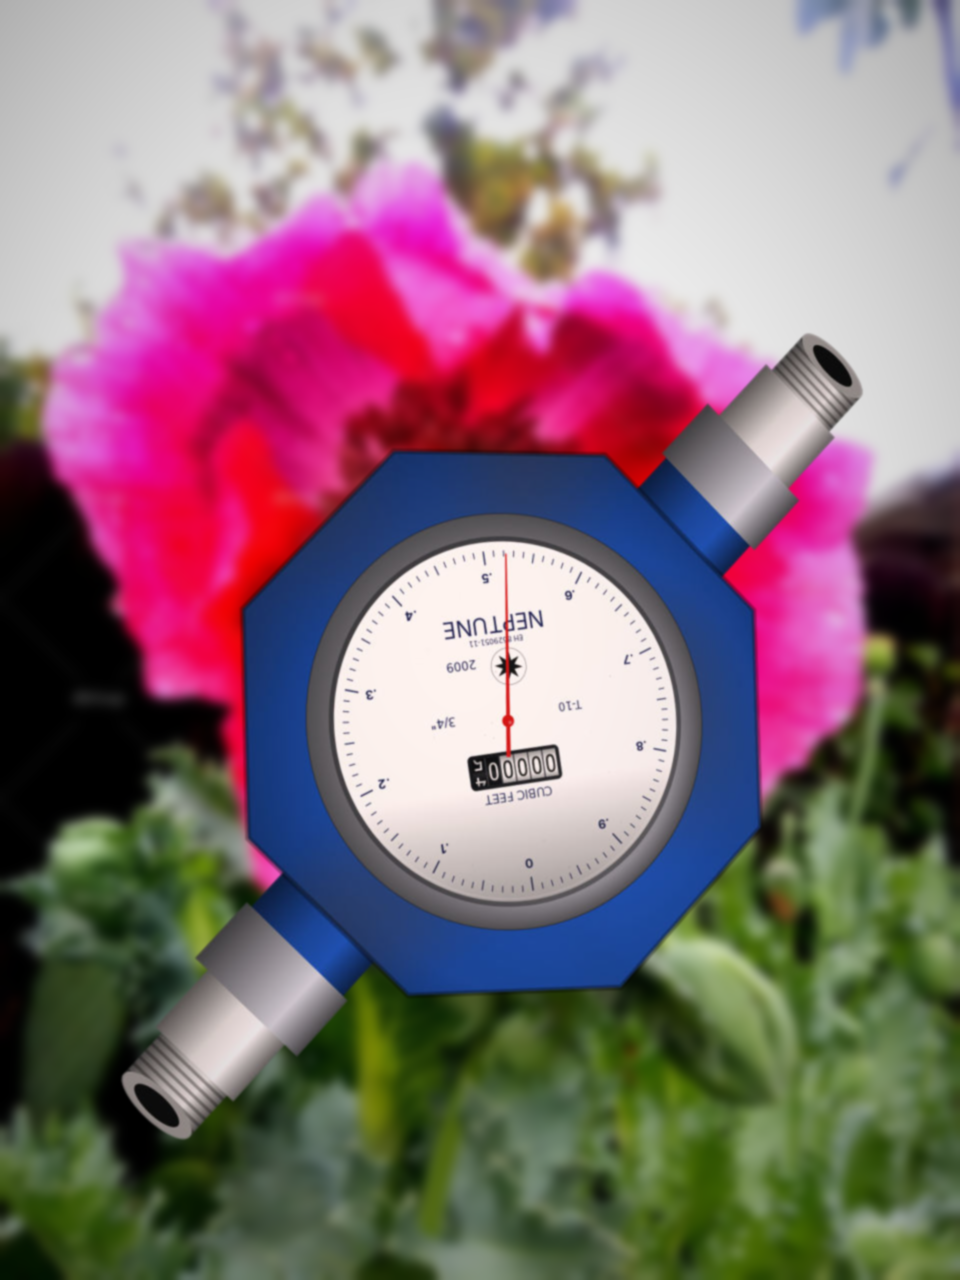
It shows 4.52,ft³
